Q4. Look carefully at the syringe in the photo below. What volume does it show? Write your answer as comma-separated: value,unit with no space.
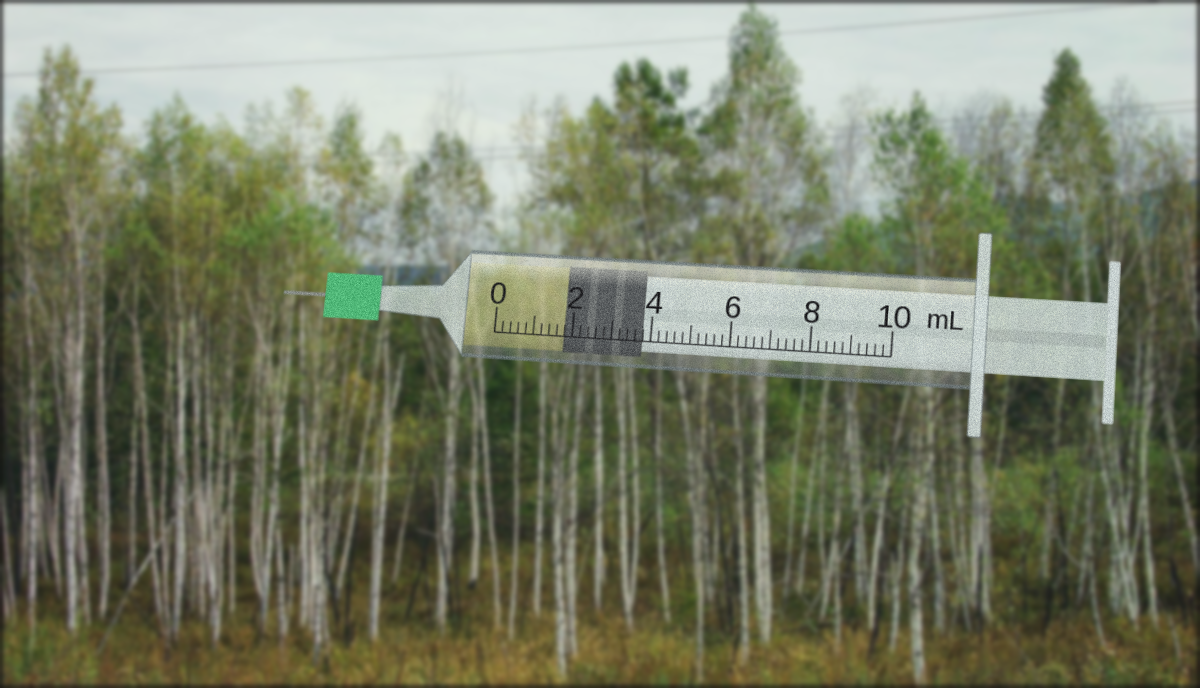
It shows 1.8,mL
